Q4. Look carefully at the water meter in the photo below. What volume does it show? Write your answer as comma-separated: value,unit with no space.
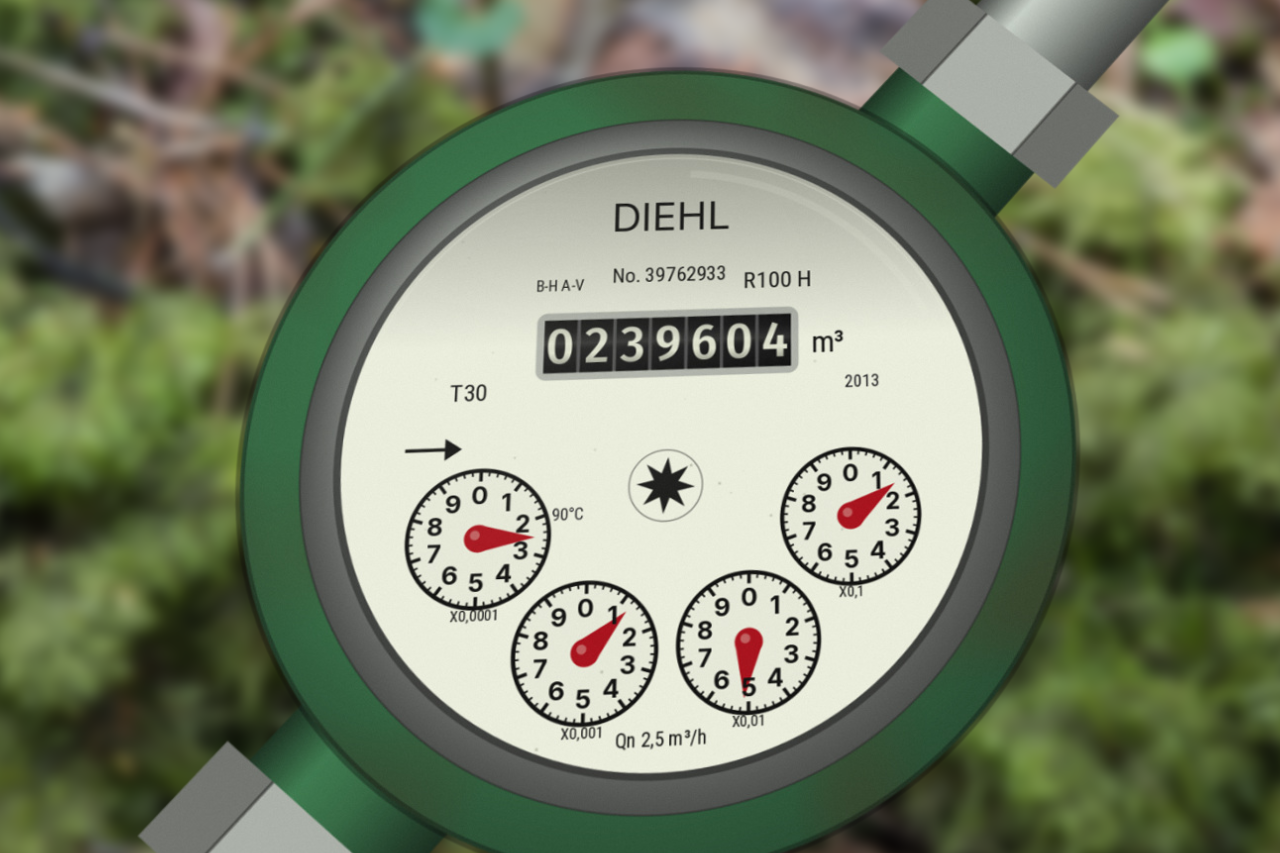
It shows 239604.1512,m³
